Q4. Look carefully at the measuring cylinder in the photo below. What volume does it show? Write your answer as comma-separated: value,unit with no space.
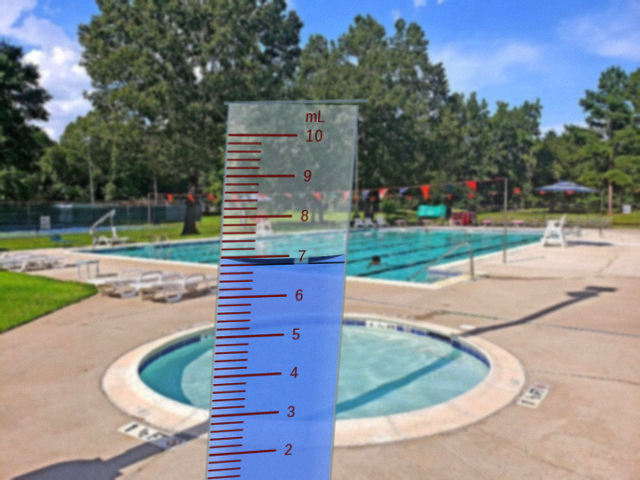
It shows 6.8,mL
